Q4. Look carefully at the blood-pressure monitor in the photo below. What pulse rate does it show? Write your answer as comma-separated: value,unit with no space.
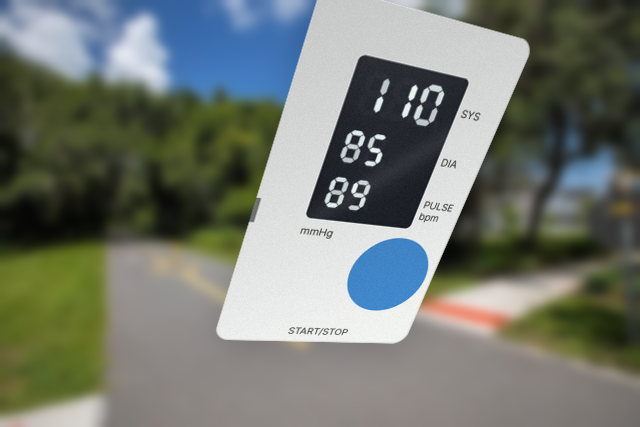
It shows 89,bpm
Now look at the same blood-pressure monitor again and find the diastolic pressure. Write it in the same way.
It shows 85,mmHg
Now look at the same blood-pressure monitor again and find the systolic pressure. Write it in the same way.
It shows 110,mmHg
